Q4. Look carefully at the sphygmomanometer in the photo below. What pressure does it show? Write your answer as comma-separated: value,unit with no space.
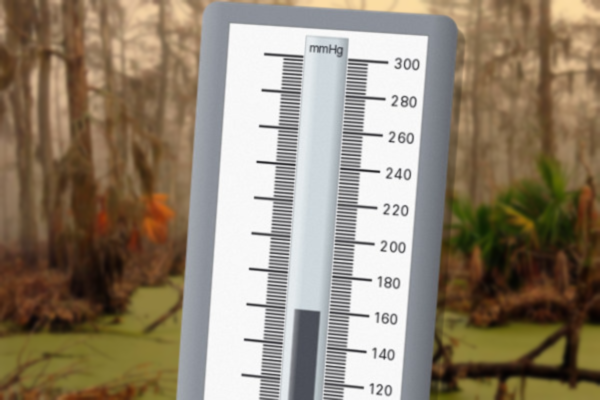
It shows 160,mmHg
